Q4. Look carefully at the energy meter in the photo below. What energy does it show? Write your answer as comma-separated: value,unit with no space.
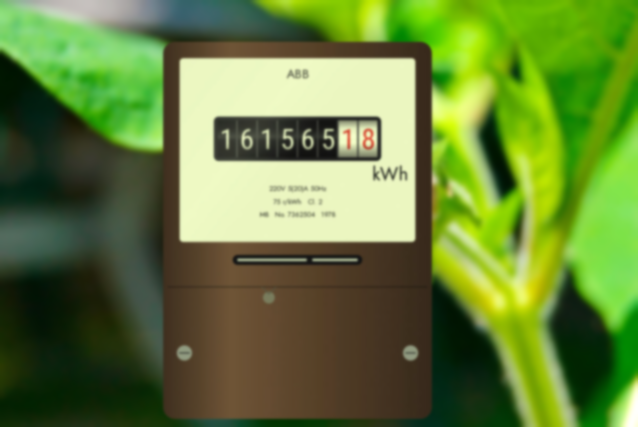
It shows 161565.18,kWh
